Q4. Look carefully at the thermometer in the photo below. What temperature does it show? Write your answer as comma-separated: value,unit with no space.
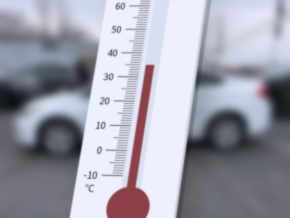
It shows 35,°C
